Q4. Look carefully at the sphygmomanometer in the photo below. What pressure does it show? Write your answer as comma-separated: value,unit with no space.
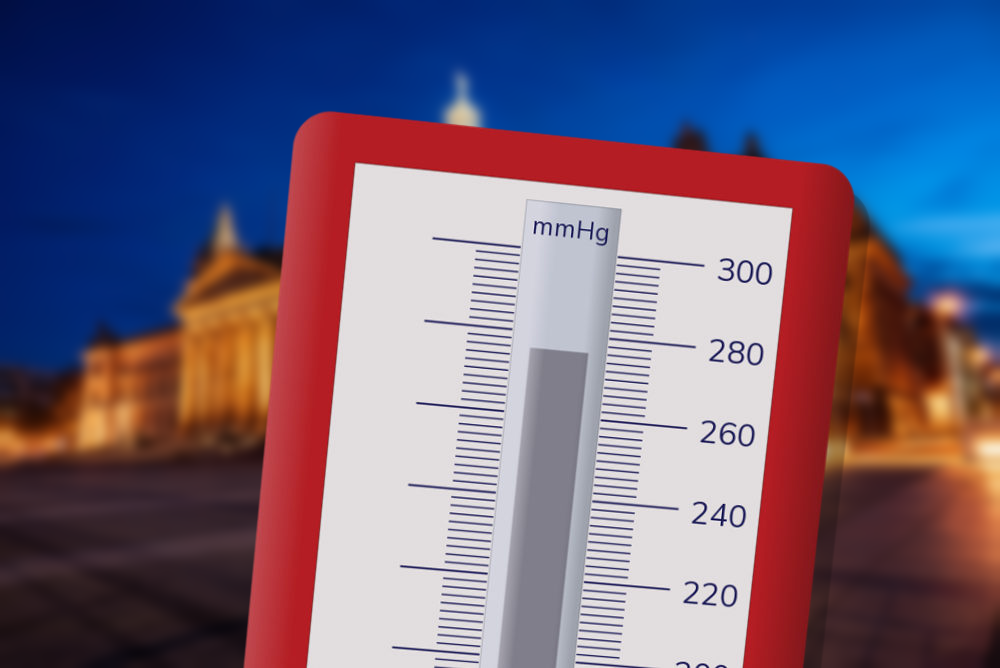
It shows 276,mmHg
